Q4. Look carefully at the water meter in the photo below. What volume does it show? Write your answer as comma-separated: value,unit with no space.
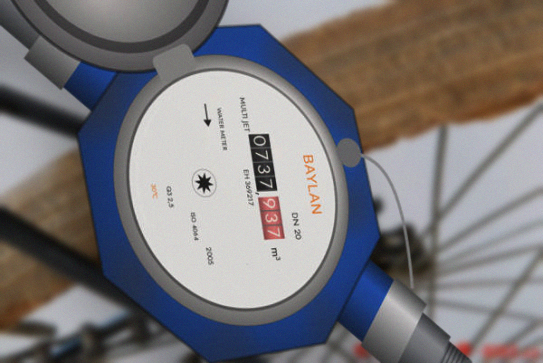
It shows 737.937,m³
